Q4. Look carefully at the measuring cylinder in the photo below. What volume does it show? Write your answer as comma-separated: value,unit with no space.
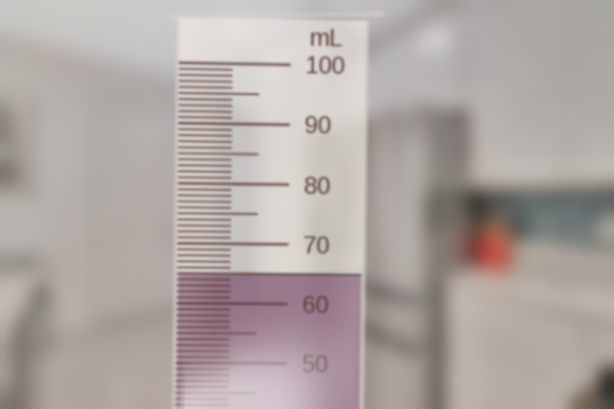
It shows 65,mL
